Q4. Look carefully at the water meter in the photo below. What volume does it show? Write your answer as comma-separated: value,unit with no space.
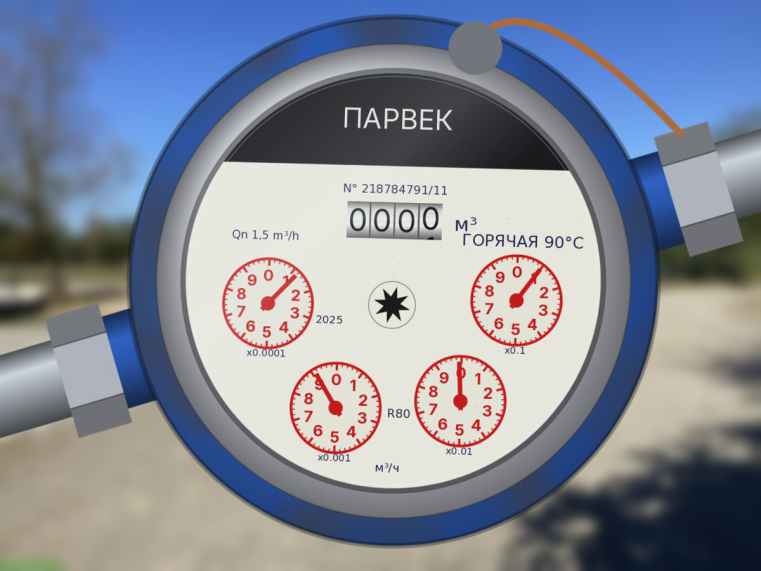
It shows 0.0991,m³
